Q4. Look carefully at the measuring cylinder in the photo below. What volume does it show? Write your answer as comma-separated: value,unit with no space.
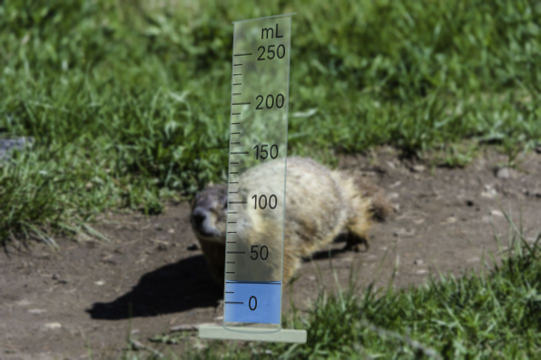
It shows 20,mL
